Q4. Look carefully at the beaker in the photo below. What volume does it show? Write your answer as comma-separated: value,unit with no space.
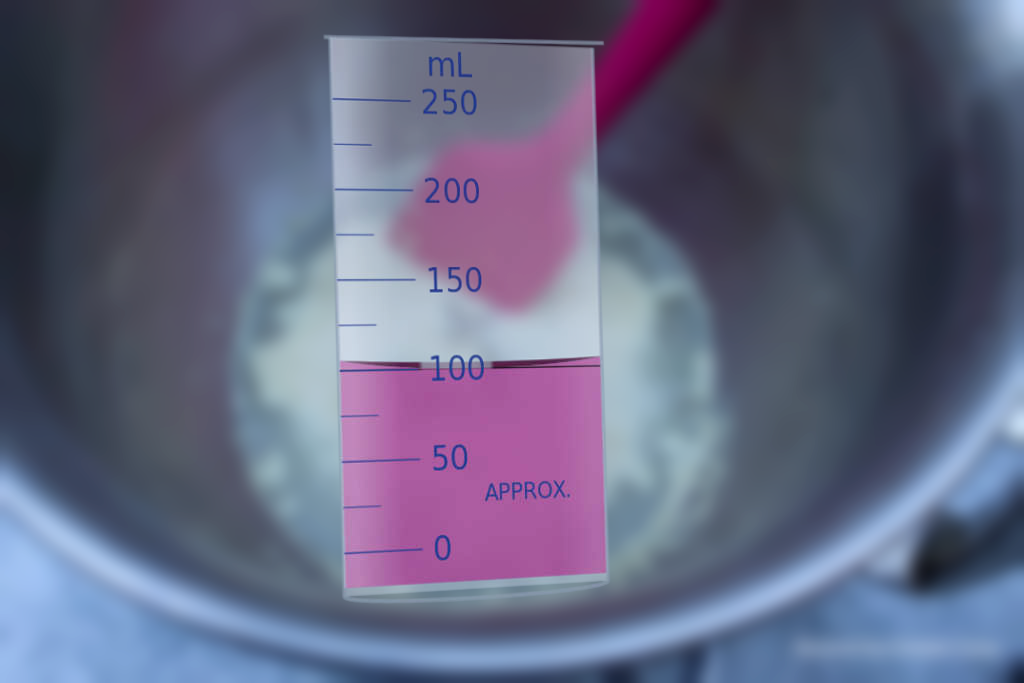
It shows 100,mL
